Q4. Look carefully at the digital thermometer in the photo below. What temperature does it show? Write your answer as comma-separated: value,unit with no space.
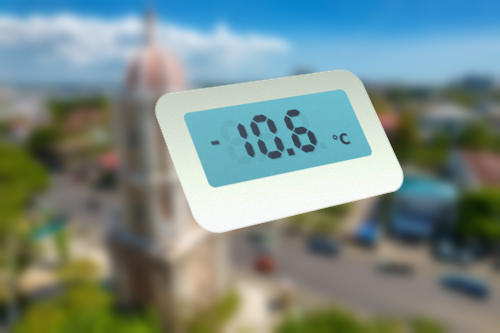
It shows -10.6,°C
